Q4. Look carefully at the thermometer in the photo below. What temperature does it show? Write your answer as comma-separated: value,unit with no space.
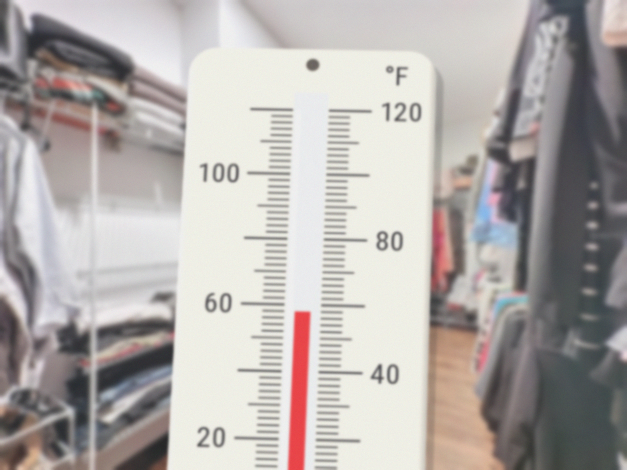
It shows 58,°F
